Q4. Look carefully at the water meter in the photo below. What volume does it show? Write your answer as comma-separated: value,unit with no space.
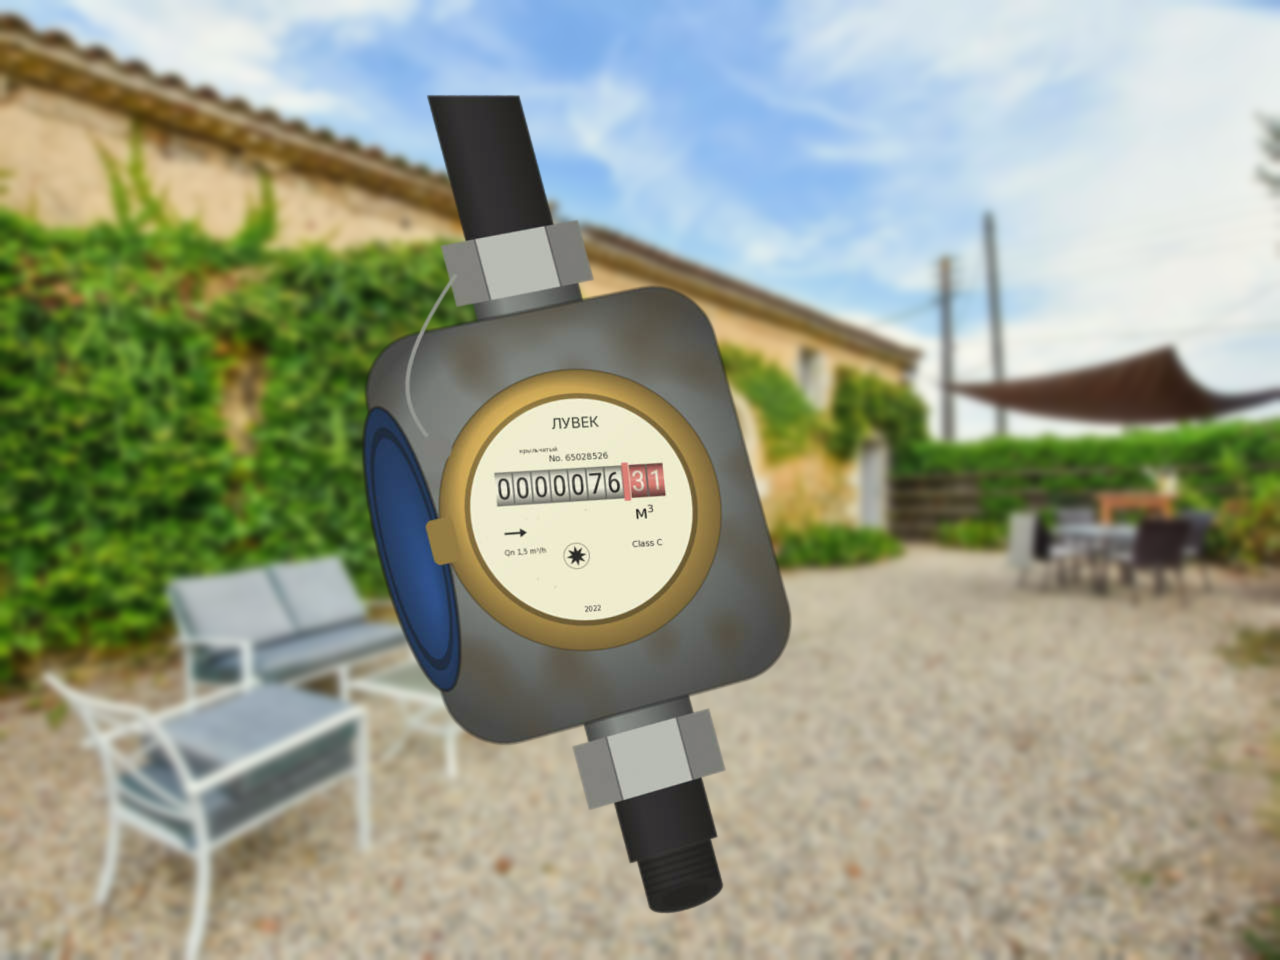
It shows 76.31,m³
